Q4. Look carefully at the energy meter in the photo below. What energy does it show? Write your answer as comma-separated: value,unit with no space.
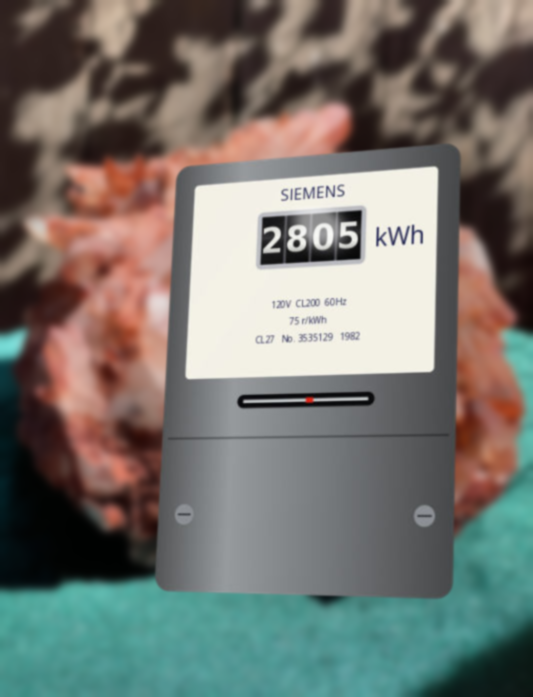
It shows 2805,kWh
